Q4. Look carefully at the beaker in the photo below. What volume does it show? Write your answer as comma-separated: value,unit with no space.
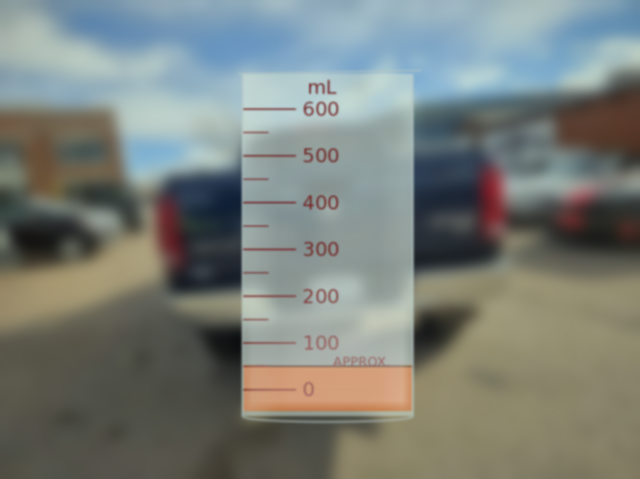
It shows 50,mL
